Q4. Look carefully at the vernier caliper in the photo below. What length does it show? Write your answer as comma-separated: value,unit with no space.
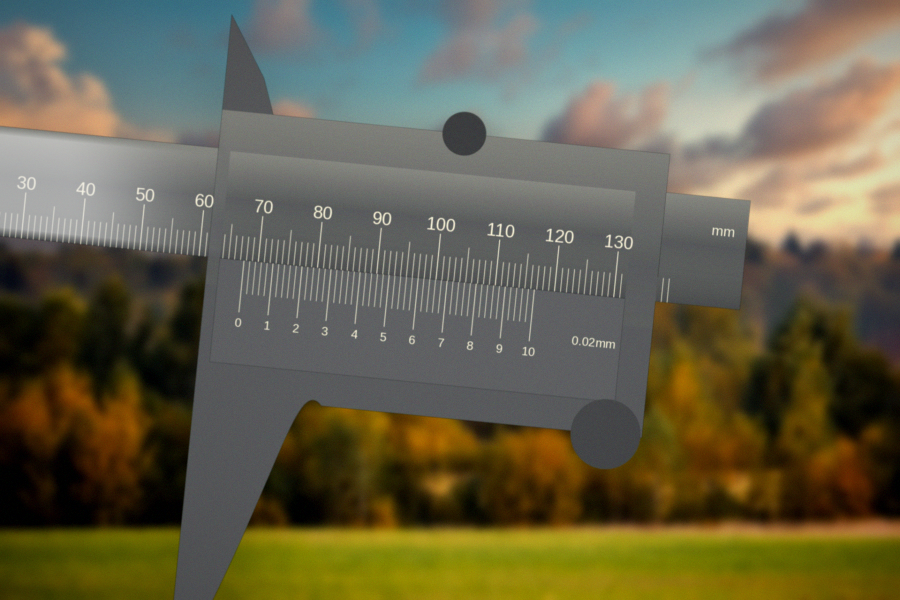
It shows 67.6,mm
